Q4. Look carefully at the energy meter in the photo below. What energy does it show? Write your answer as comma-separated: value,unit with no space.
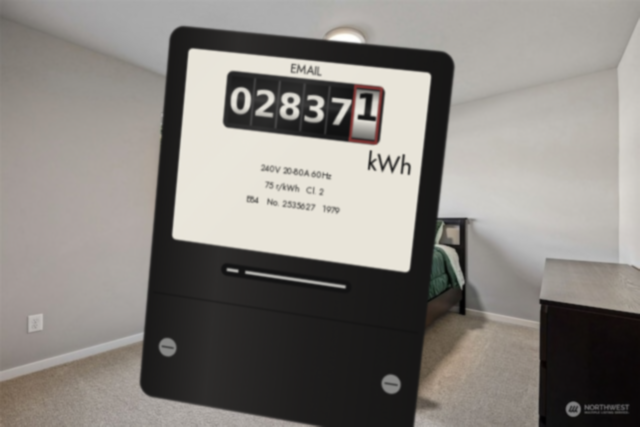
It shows 2837.1,kWh
